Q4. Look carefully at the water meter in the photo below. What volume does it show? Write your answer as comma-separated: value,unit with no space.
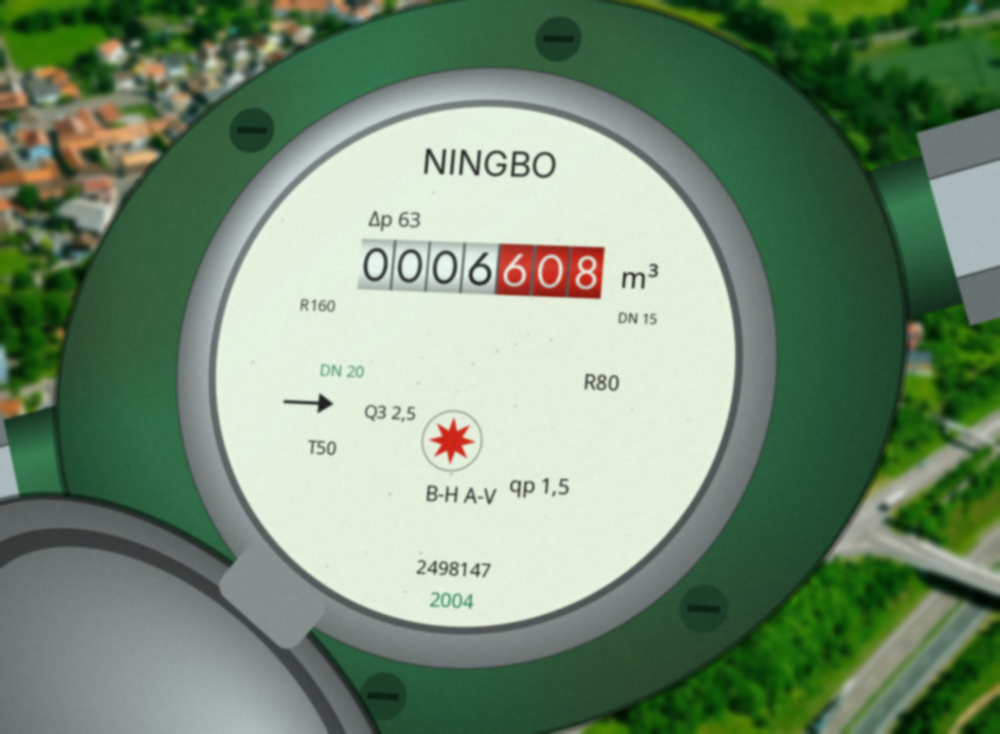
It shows 6.608,m³
